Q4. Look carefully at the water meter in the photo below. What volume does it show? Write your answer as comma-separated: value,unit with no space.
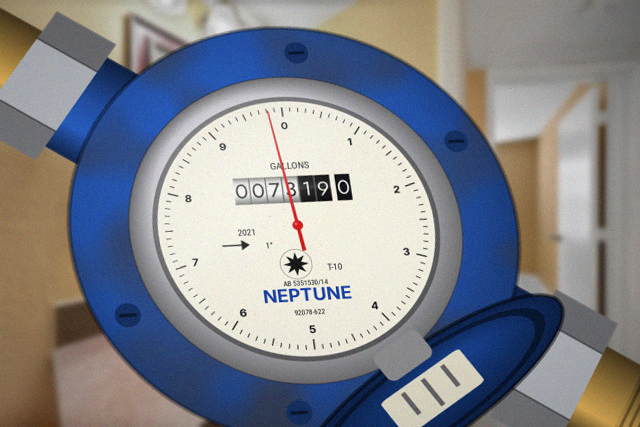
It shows 73189.8,gal
